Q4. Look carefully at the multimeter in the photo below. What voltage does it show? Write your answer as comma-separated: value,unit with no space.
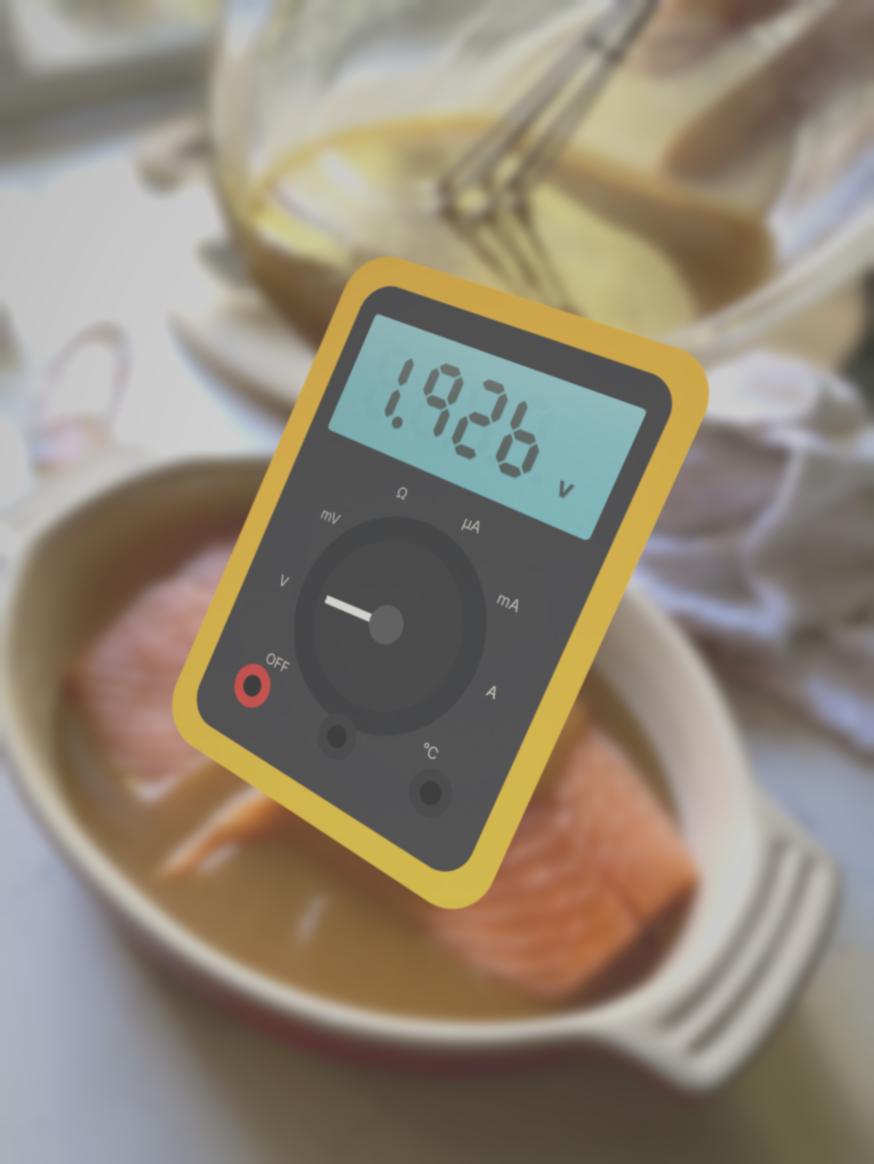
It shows 1.926,V
